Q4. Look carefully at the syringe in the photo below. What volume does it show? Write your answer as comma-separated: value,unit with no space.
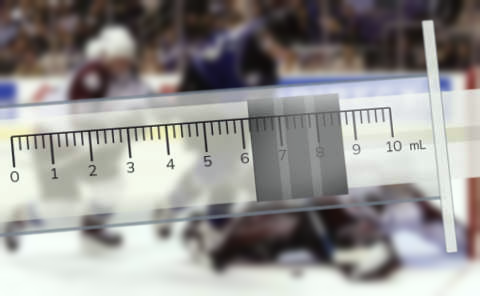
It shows 6.2,mL
